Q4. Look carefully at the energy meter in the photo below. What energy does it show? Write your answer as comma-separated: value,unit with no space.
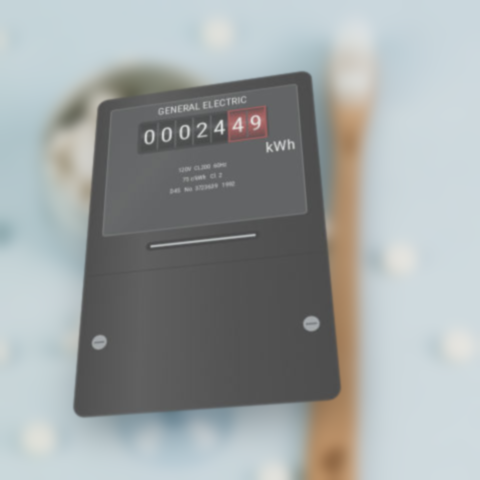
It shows 24.49,kWh
